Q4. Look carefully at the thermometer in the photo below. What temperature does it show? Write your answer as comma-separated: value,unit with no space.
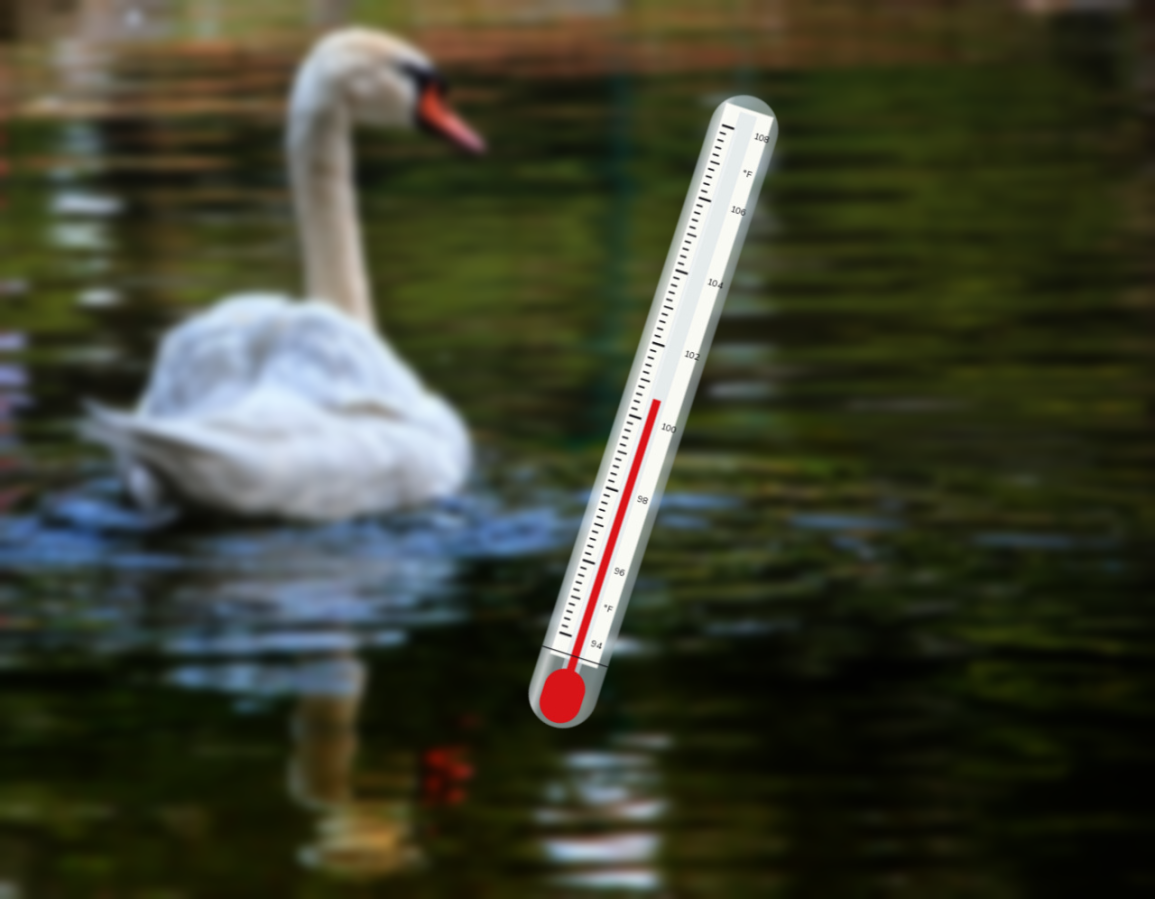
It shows 100.6,°F
